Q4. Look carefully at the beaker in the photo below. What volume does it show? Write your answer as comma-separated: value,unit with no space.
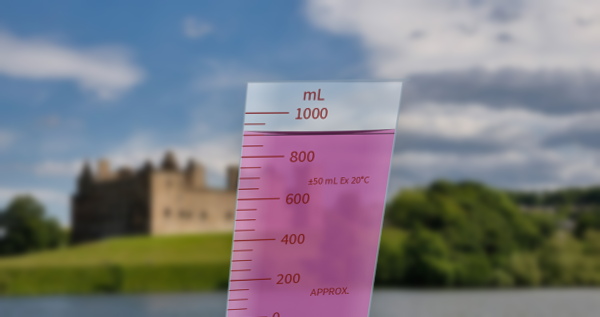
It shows 900,mL
